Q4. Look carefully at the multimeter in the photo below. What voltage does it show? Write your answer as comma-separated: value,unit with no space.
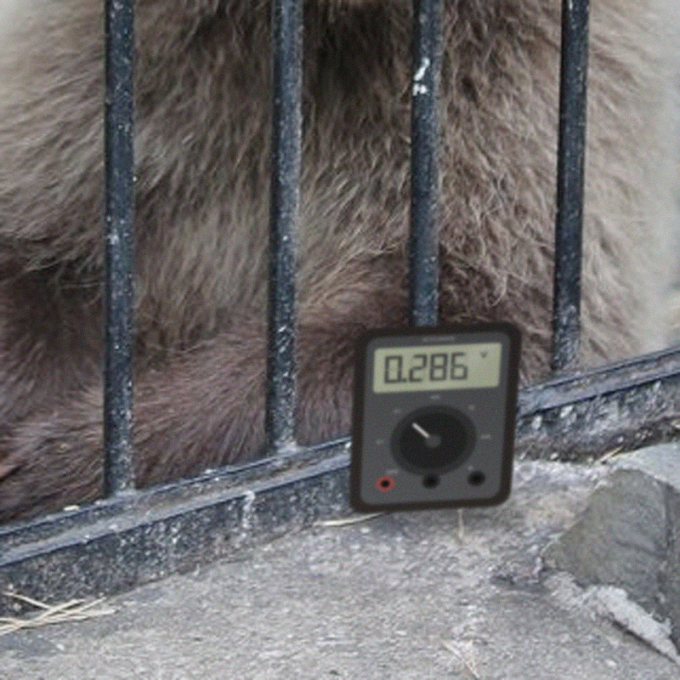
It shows 0.286,V
